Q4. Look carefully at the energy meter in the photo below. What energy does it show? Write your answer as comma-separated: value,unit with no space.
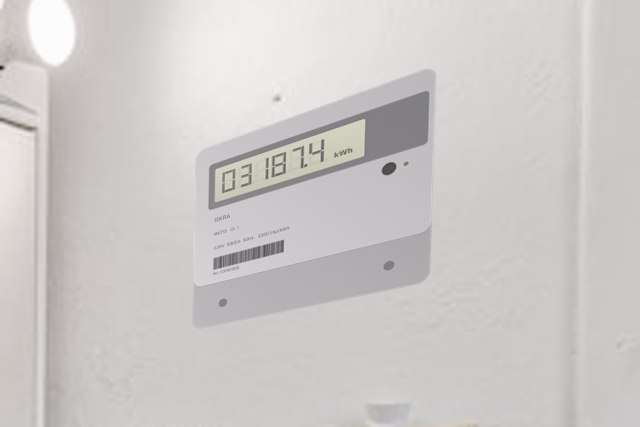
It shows 3187.4,kWh
